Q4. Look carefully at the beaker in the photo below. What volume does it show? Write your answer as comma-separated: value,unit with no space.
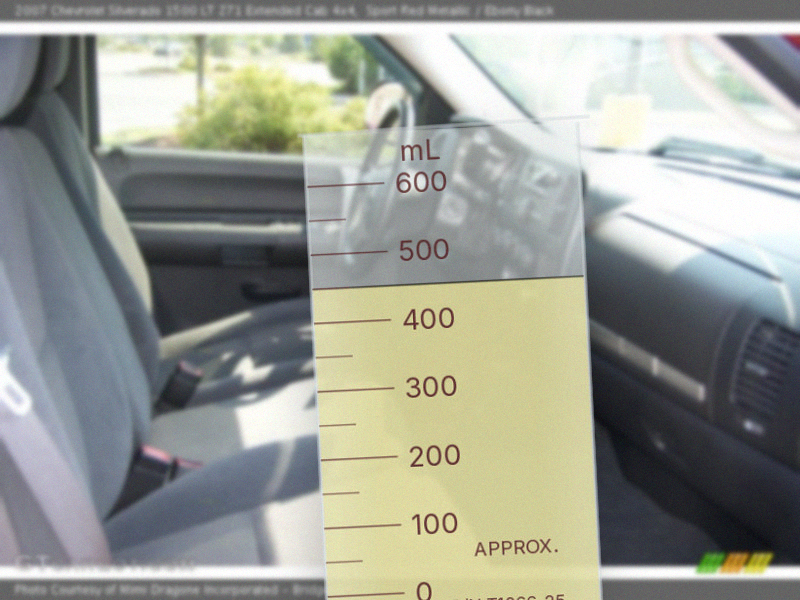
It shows 450,mL
